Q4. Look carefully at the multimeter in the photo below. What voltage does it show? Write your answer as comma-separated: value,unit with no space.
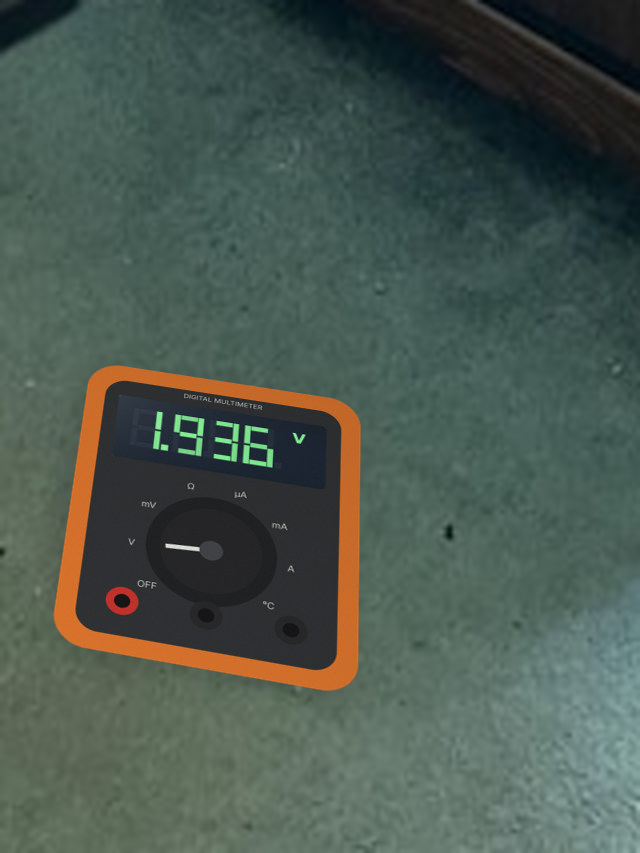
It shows 1.936,V
